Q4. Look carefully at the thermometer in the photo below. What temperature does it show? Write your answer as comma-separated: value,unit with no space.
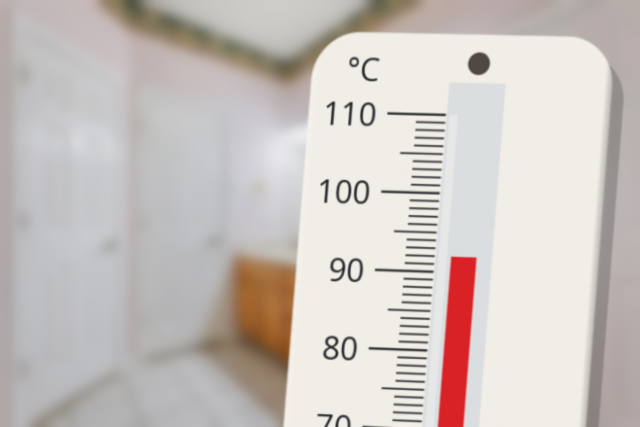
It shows 92,°C
